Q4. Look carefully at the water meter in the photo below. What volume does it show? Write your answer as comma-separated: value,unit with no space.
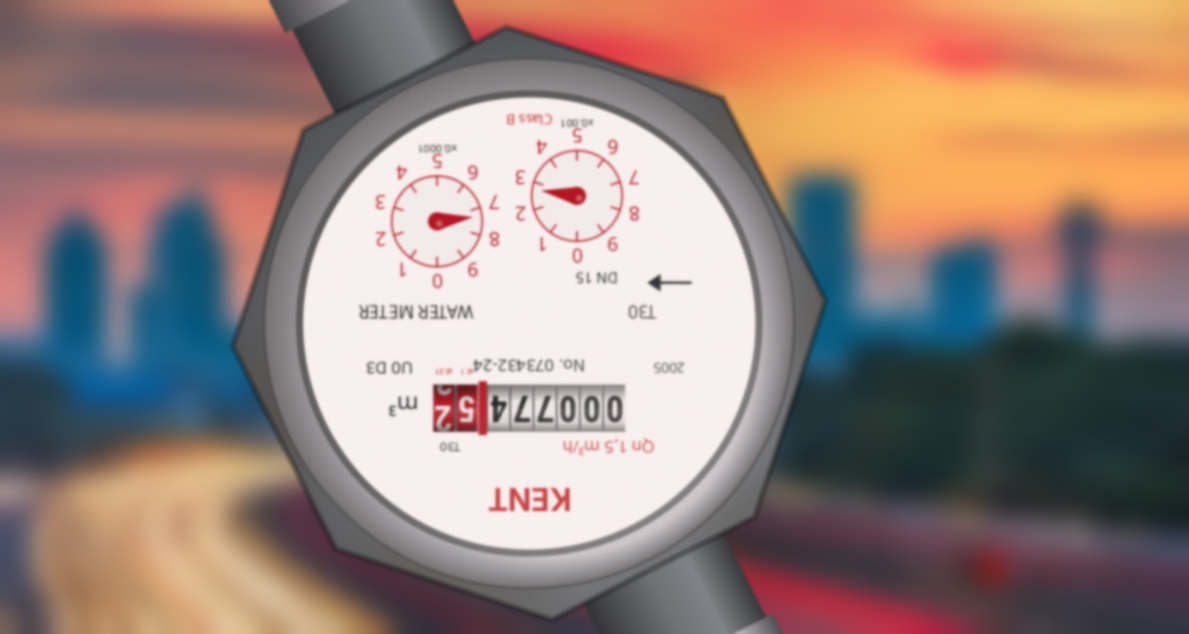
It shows 774.5227,m³
